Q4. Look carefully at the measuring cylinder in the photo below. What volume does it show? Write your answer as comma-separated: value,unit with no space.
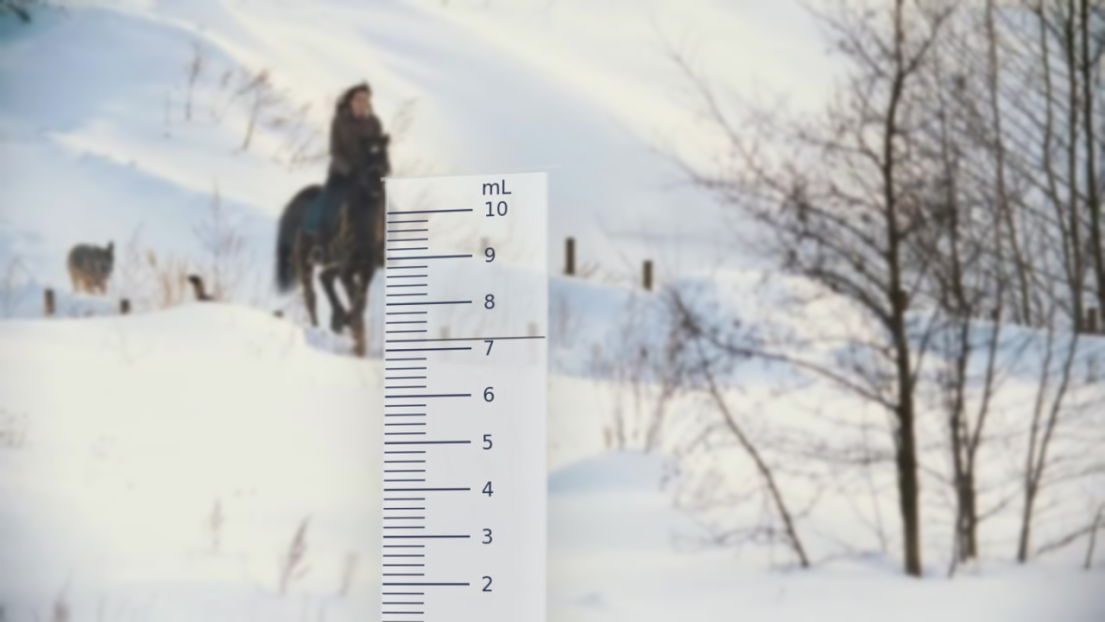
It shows 7.2,mL
